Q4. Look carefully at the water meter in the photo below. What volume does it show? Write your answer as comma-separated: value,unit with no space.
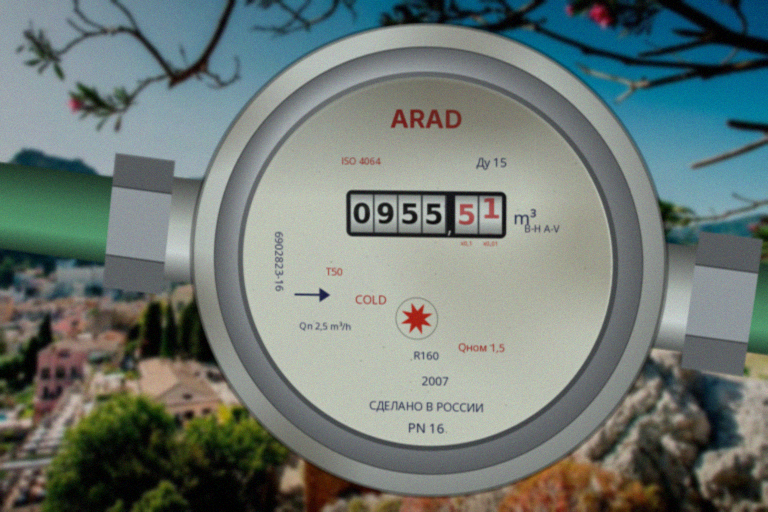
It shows 955.51,m³
